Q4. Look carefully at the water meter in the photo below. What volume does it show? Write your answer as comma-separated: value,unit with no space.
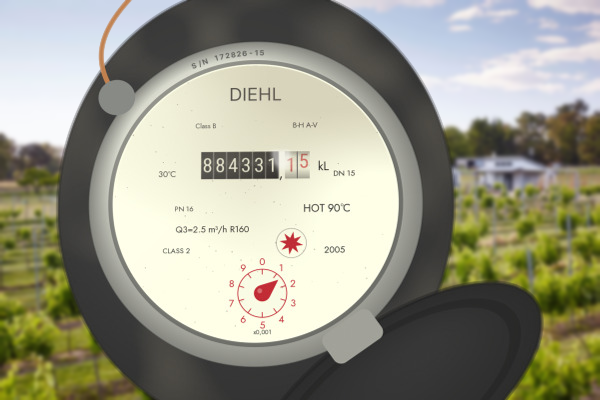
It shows 884331.151,kL
